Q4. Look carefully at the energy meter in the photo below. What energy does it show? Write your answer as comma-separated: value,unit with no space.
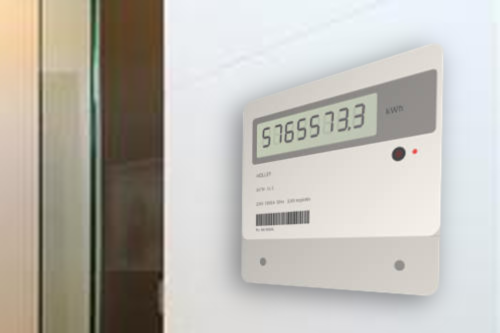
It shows 5765573.3,kWh
